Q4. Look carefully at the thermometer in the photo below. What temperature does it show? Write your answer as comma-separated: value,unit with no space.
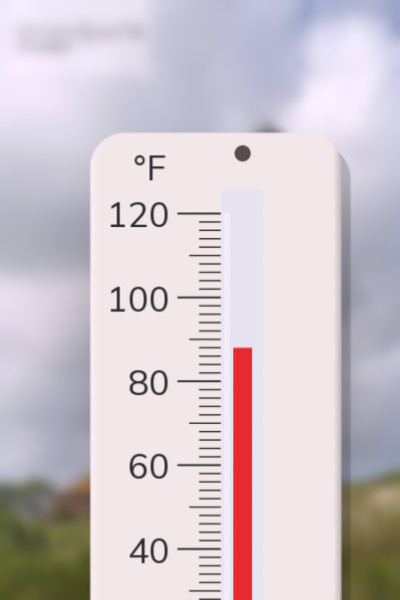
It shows 88,°F
